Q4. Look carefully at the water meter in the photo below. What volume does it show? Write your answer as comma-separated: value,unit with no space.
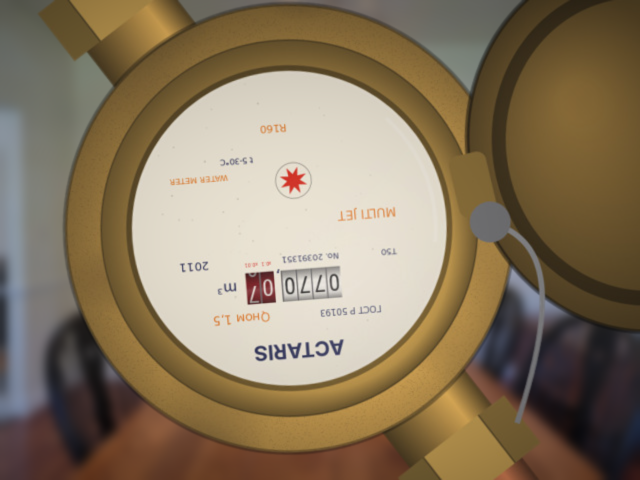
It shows 770.07,m³
